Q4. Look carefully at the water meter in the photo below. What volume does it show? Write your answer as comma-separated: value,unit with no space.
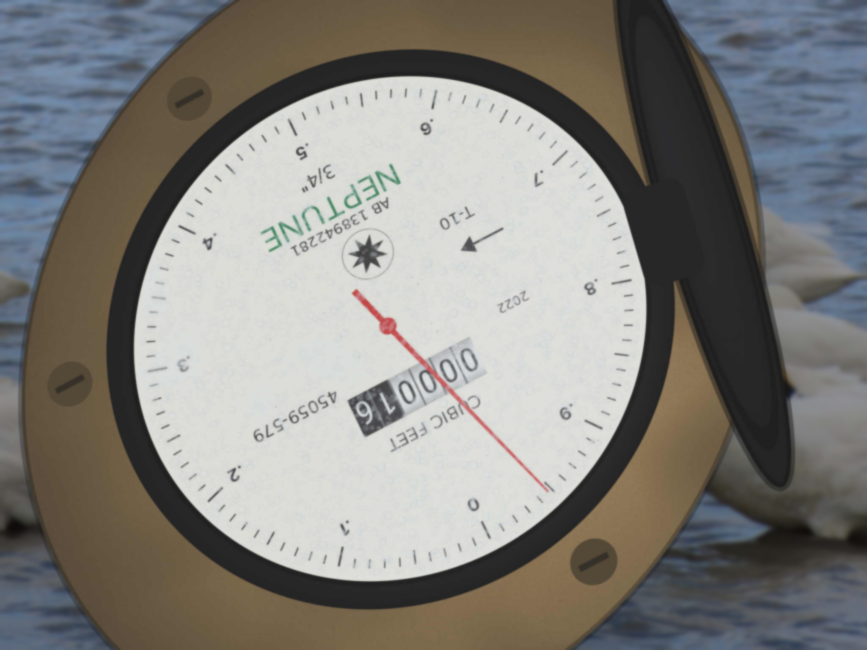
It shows 15.95,ft³
